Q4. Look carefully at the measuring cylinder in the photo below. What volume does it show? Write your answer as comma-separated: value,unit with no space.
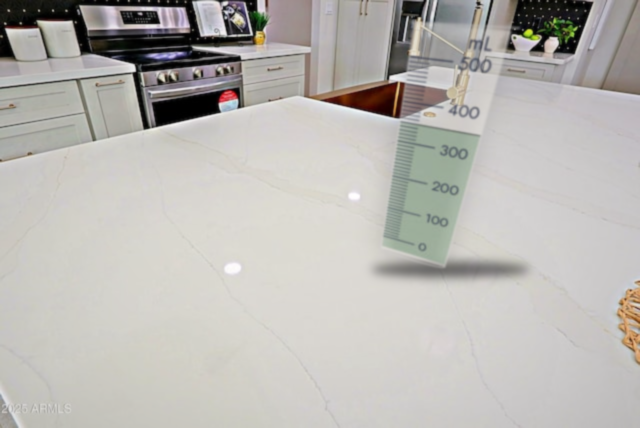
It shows 350,mL
